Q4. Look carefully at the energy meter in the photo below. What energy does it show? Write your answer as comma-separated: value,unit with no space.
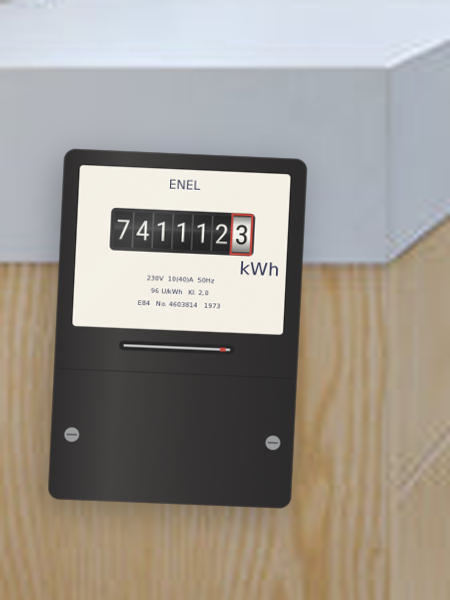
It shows 741112.3,kWh
